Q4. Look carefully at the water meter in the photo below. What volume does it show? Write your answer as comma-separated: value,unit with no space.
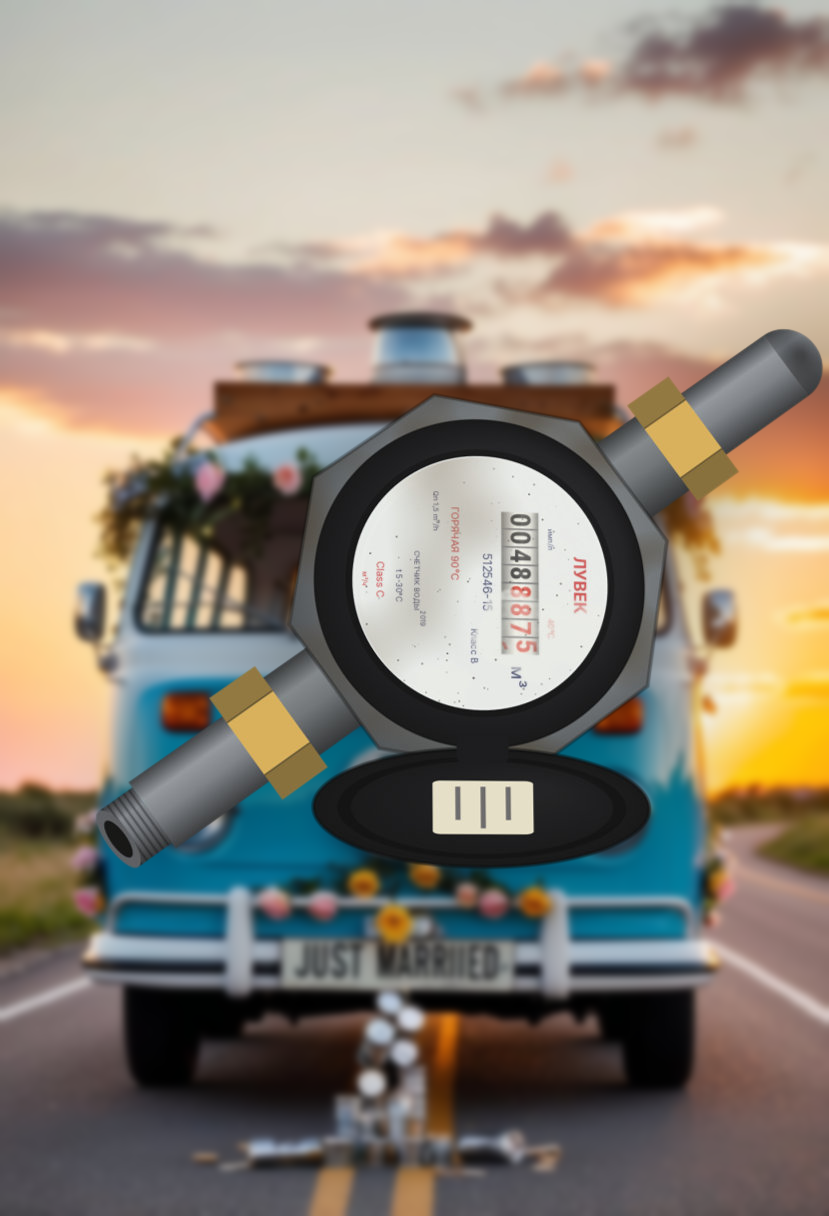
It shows 48.8875,m³
